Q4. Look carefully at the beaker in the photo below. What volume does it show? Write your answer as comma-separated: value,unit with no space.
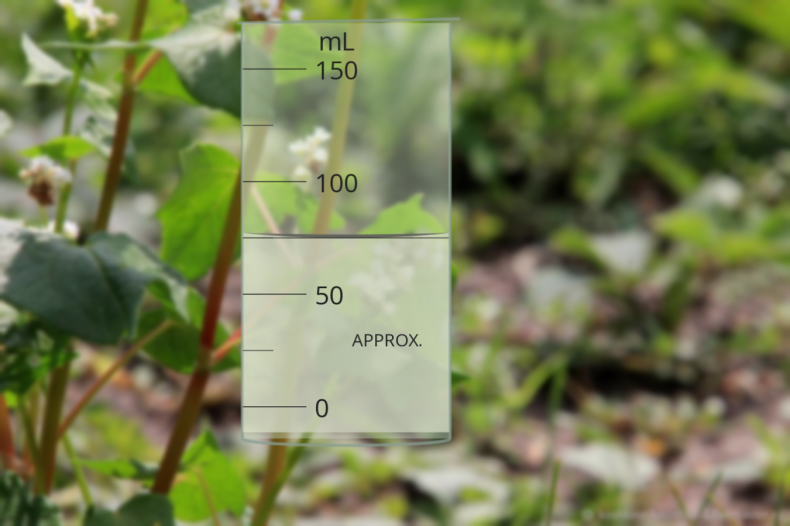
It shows 75,mL
